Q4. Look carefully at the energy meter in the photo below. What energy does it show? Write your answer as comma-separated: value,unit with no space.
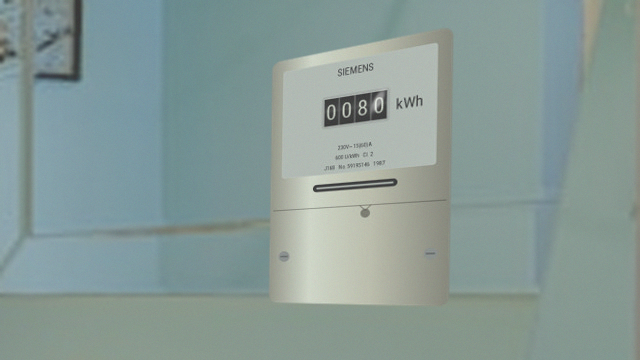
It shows 80,kWh
